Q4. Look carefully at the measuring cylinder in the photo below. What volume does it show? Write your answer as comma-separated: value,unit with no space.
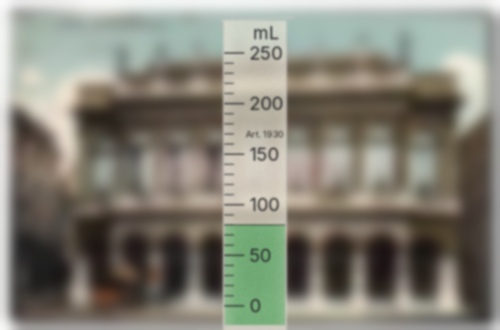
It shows 80,mL
